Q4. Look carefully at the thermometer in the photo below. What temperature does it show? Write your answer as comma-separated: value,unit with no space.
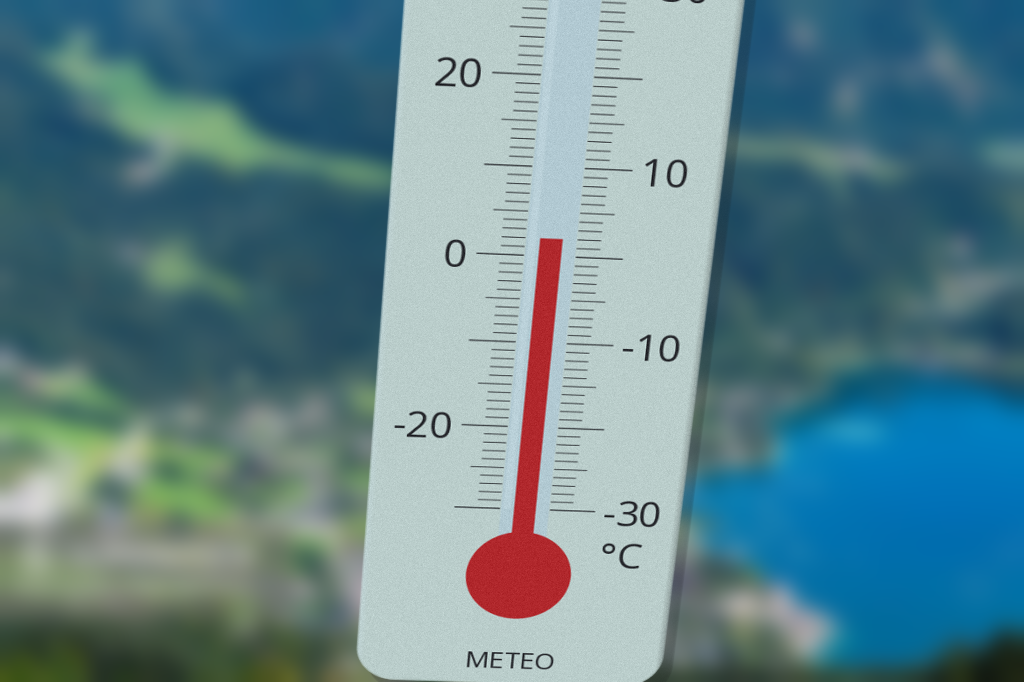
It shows 2,°C
